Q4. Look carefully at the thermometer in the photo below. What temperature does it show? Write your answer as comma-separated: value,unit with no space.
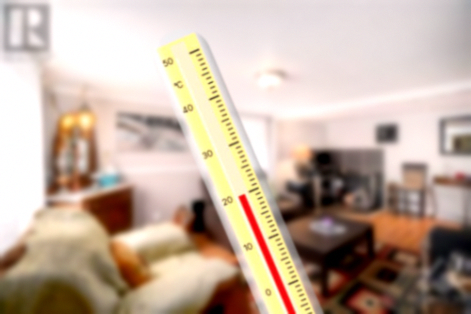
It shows 20,°C
